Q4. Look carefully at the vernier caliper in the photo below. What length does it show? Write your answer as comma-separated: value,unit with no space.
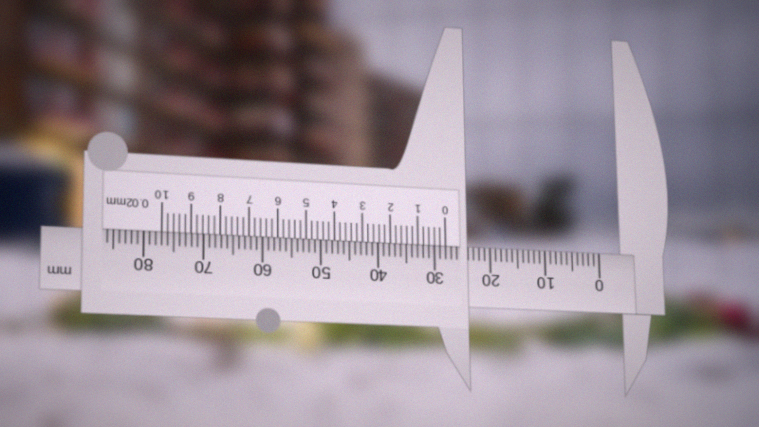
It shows 28.0,mm
